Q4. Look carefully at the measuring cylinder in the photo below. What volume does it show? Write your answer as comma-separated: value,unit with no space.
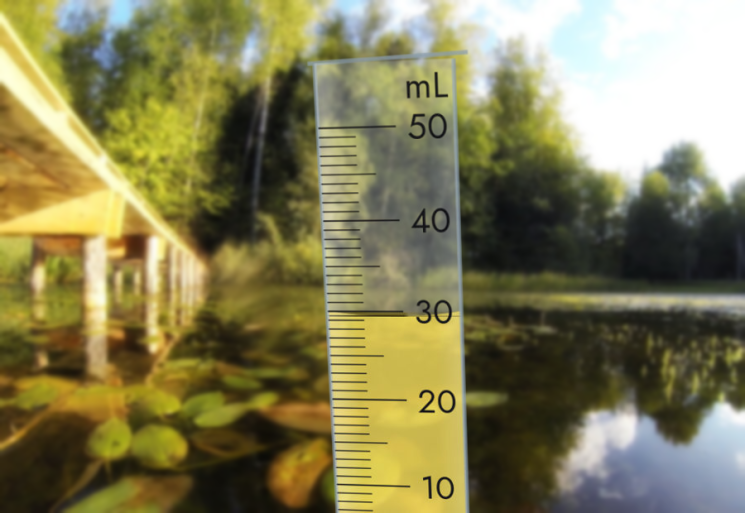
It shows 29.5,mL
